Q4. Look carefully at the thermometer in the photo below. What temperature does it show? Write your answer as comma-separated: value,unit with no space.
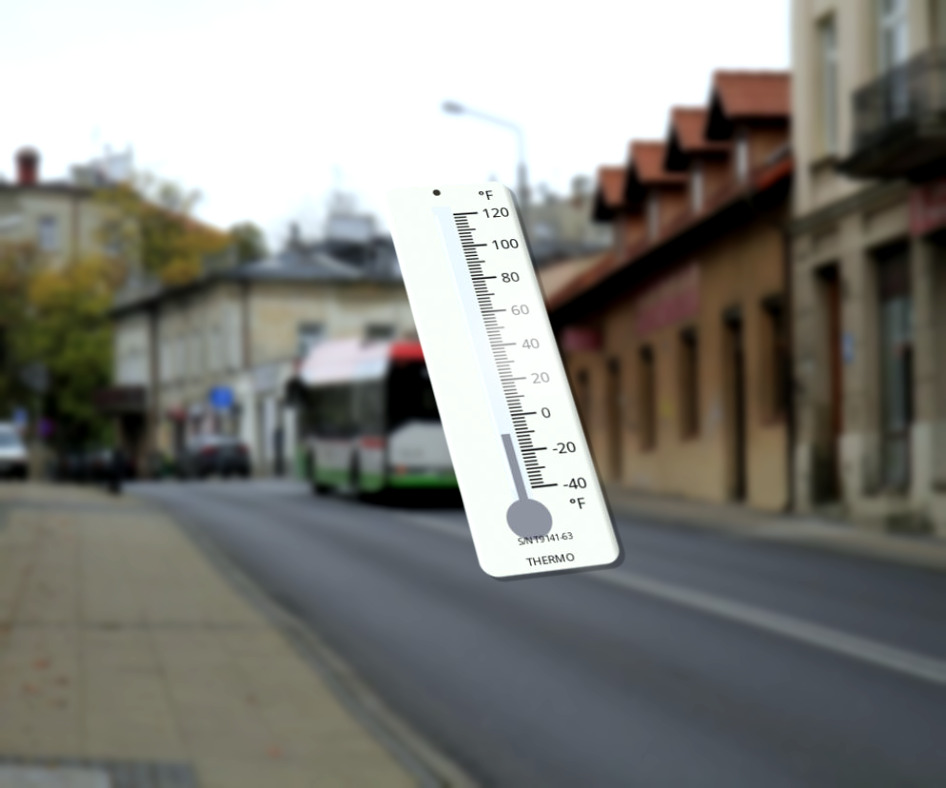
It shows -10,°F
